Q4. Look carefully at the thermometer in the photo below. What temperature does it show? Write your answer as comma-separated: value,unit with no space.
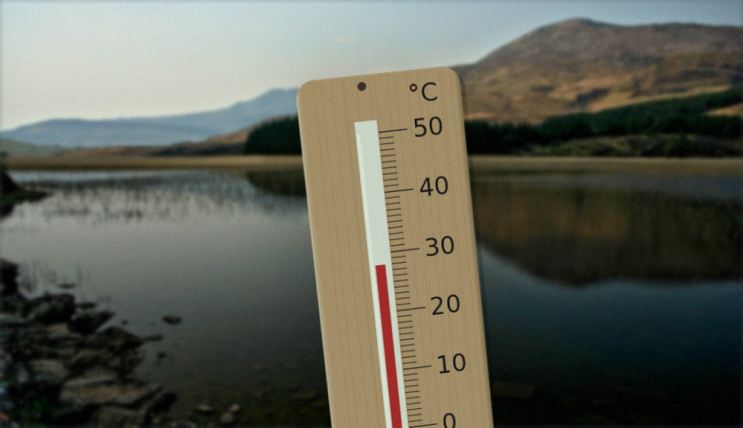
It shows 28,°C
